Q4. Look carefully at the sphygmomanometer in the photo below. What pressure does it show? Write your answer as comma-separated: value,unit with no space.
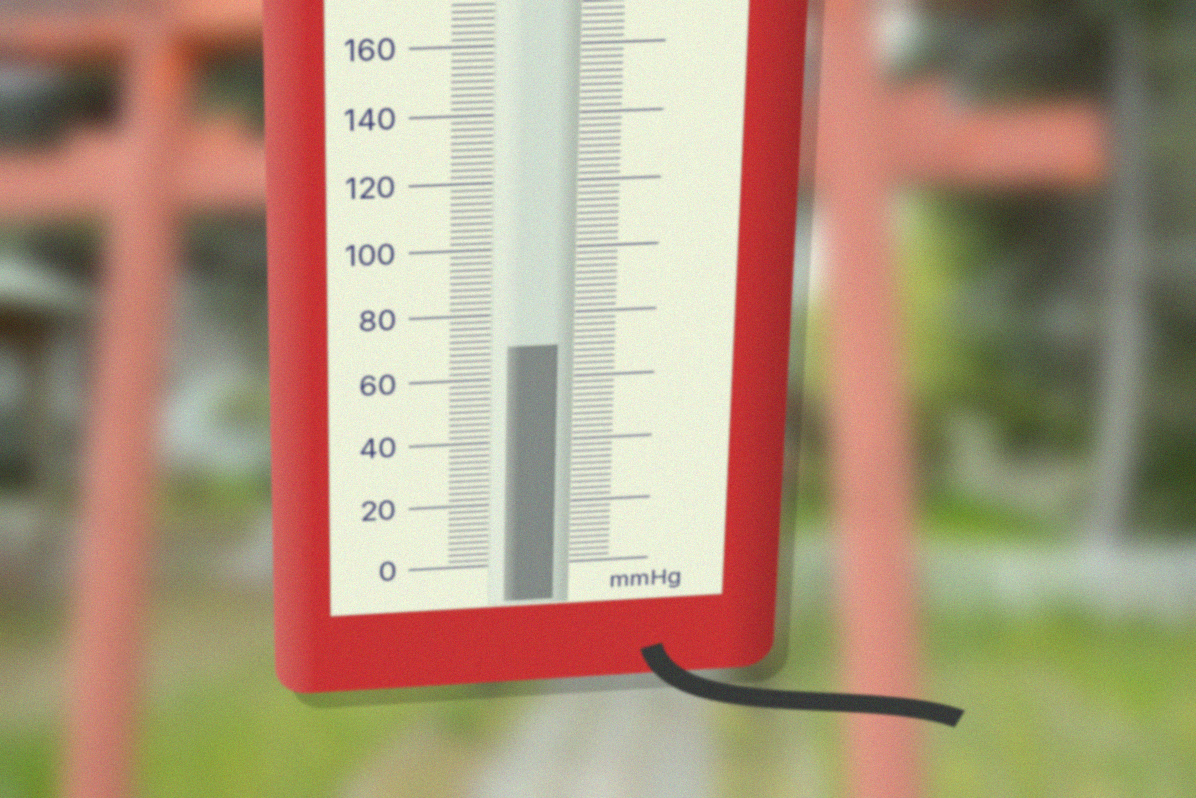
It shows 70,mmHg
